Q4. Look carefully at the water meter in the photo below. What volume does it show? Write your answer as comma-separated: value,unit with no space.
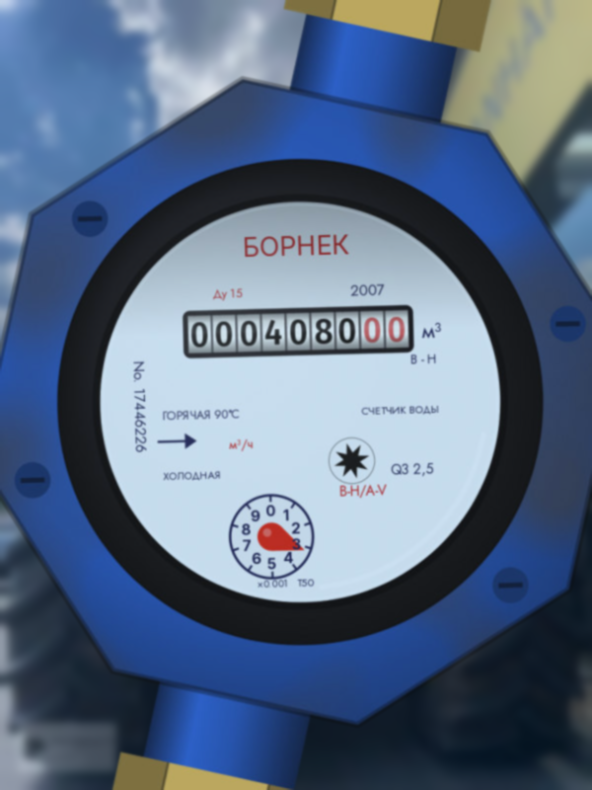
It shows 4080.003,m³
